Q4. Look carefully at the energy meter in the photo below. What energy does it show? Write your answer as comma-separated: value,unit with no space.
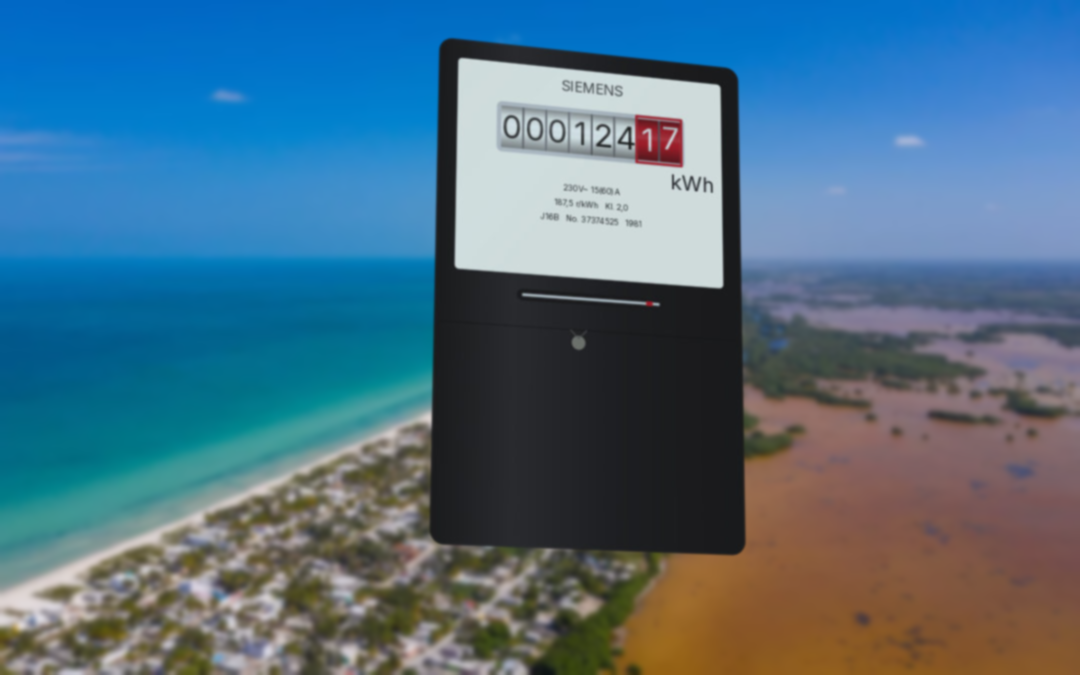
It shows 124.17,kWh
